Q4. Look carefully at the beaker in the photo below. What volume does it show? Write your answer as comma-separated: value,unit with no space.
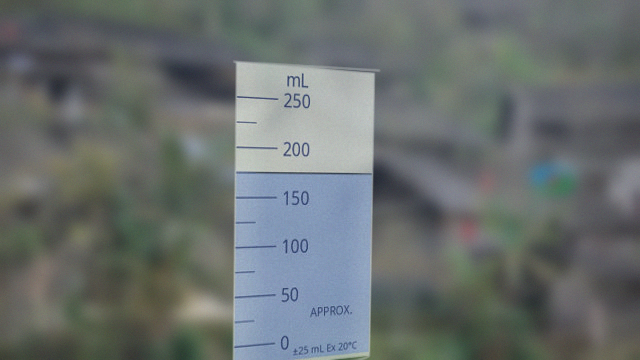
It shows 175,mL
